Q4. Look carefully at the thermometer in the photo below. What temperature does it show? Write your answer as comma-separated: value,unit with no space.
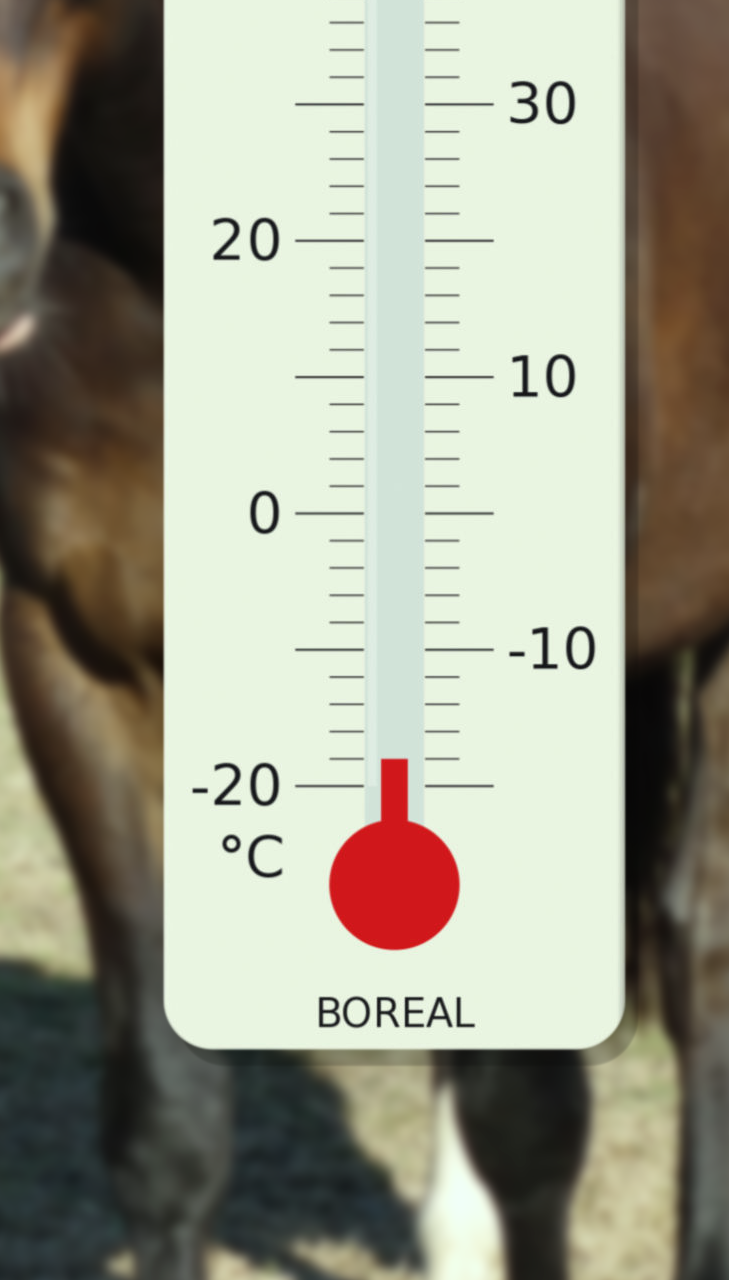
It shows -18,°C
